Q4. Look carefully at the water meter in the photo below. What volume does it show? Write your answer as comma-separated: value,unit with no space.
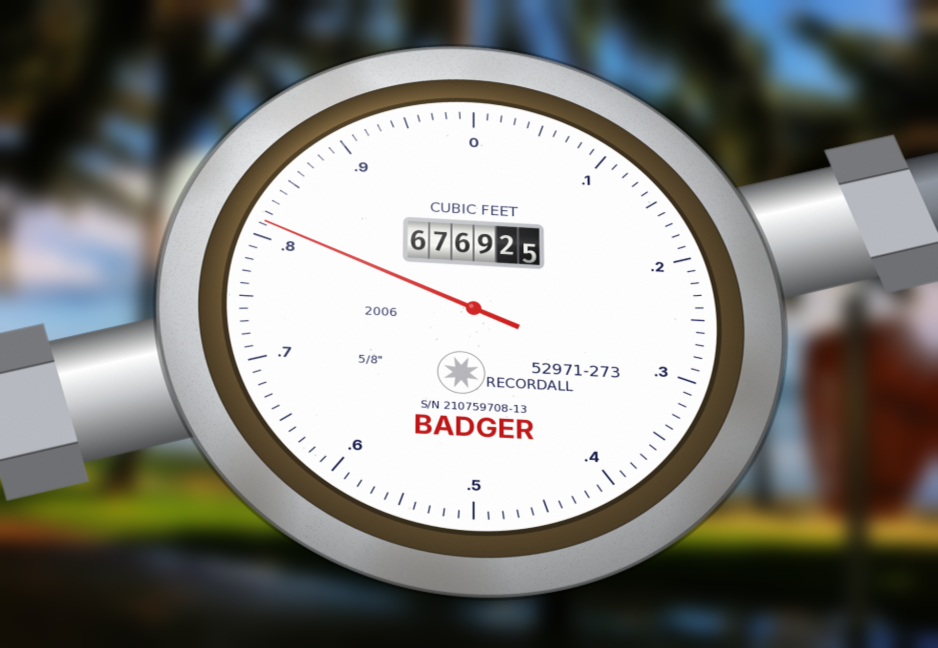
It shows 676924.81,ft³
